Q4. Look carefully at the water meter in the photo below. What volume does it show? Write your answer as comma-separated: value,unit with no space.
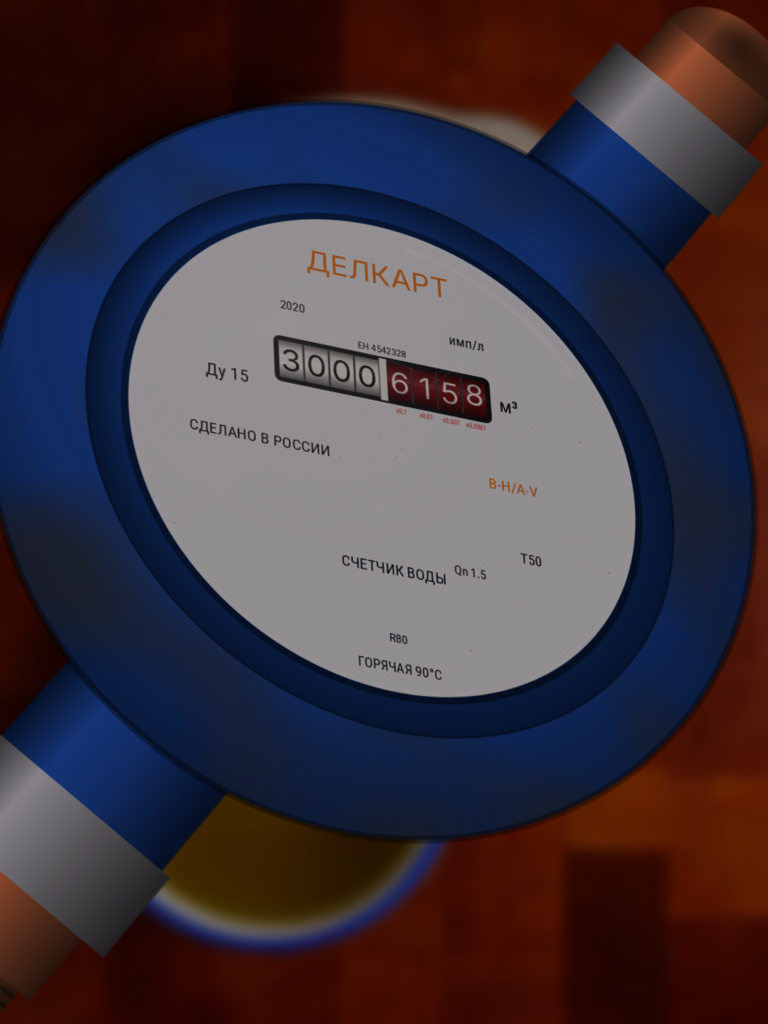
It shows 3000.6158,m³
